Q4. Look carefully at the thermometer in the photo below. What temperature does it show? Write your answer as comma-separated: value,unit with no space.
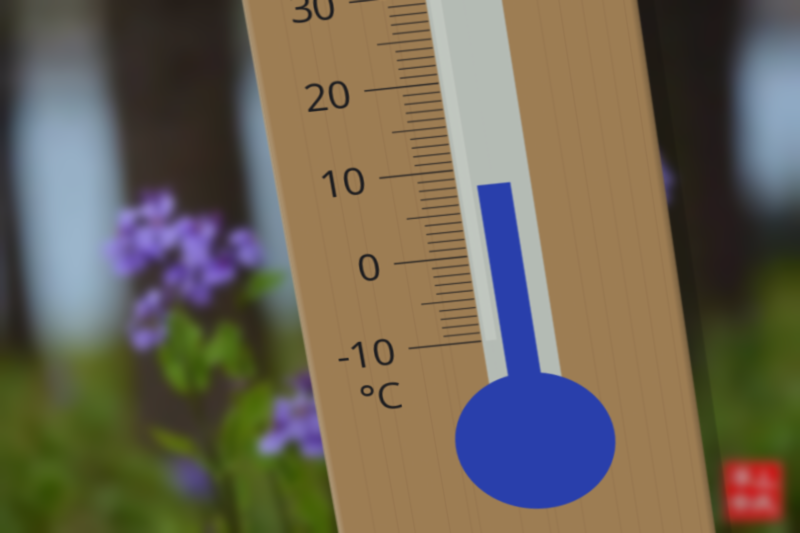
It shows 8,°C
